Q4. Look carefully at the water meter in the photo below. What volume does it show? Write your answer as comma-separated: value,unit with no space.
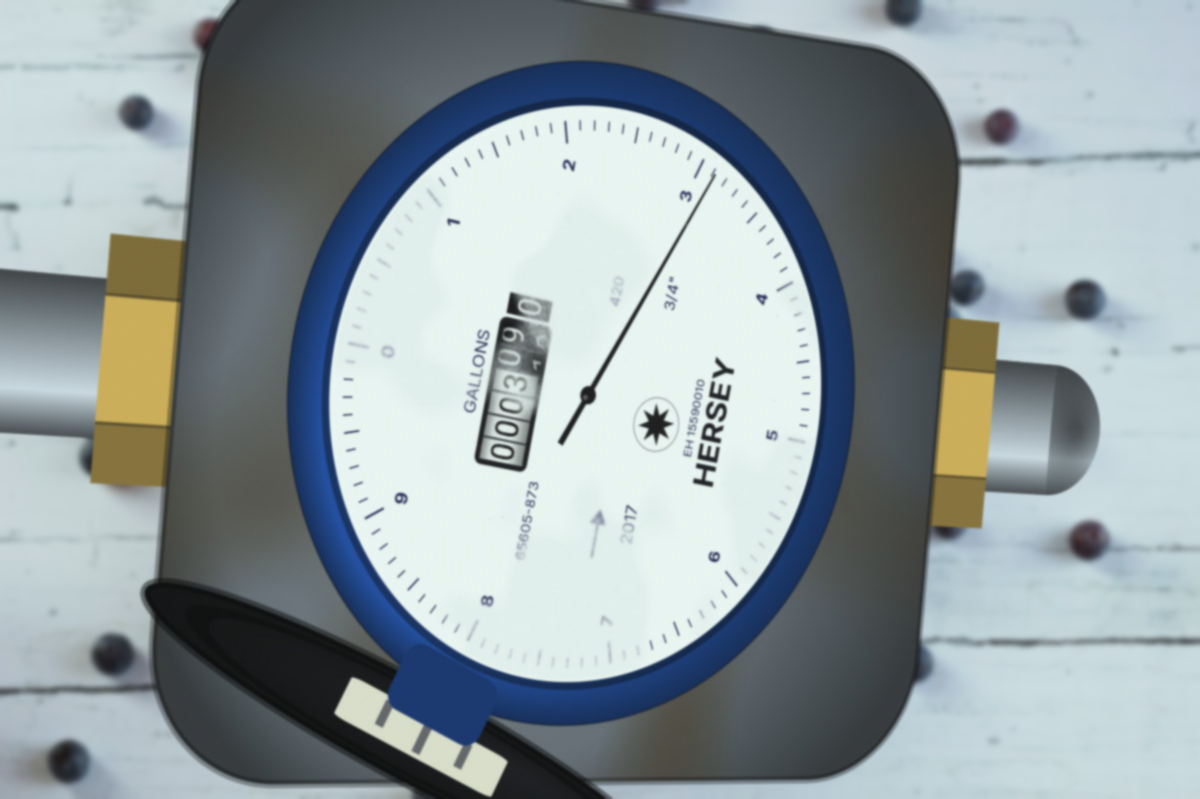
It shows 3093.1,gal
